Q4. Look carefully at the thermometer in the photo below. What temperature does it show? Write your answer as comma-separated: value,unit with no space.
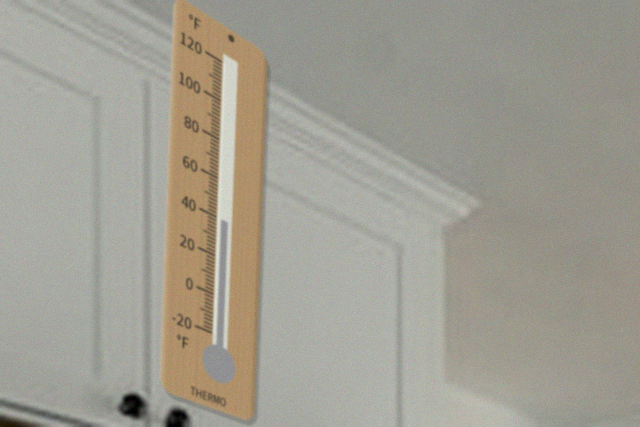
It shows 40,°F
